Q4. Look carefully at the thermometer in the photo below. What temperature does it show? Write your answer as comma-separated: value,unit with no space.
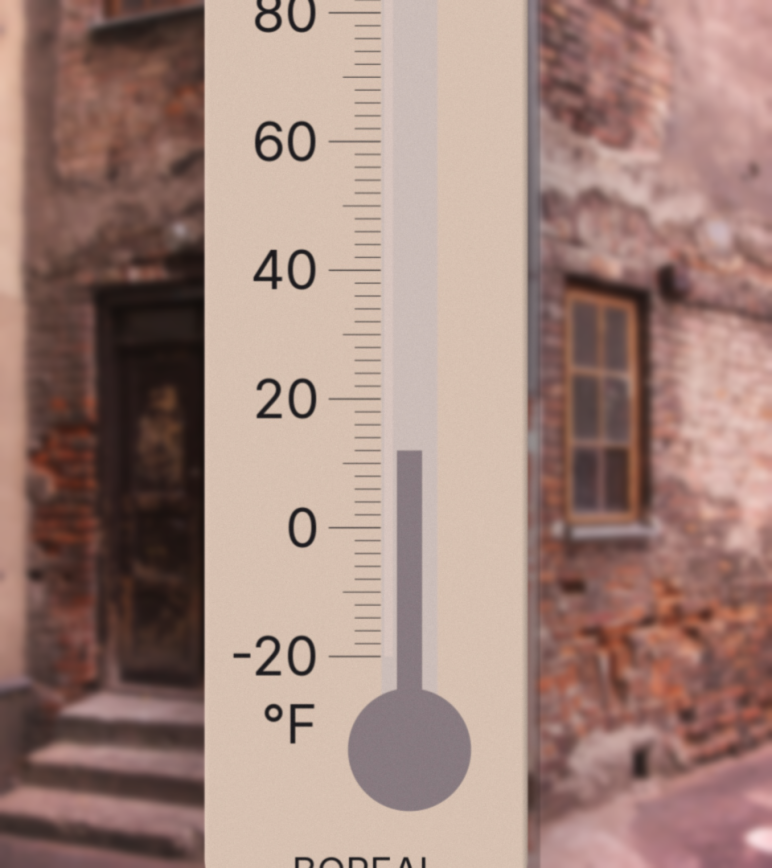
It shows 12,°F
